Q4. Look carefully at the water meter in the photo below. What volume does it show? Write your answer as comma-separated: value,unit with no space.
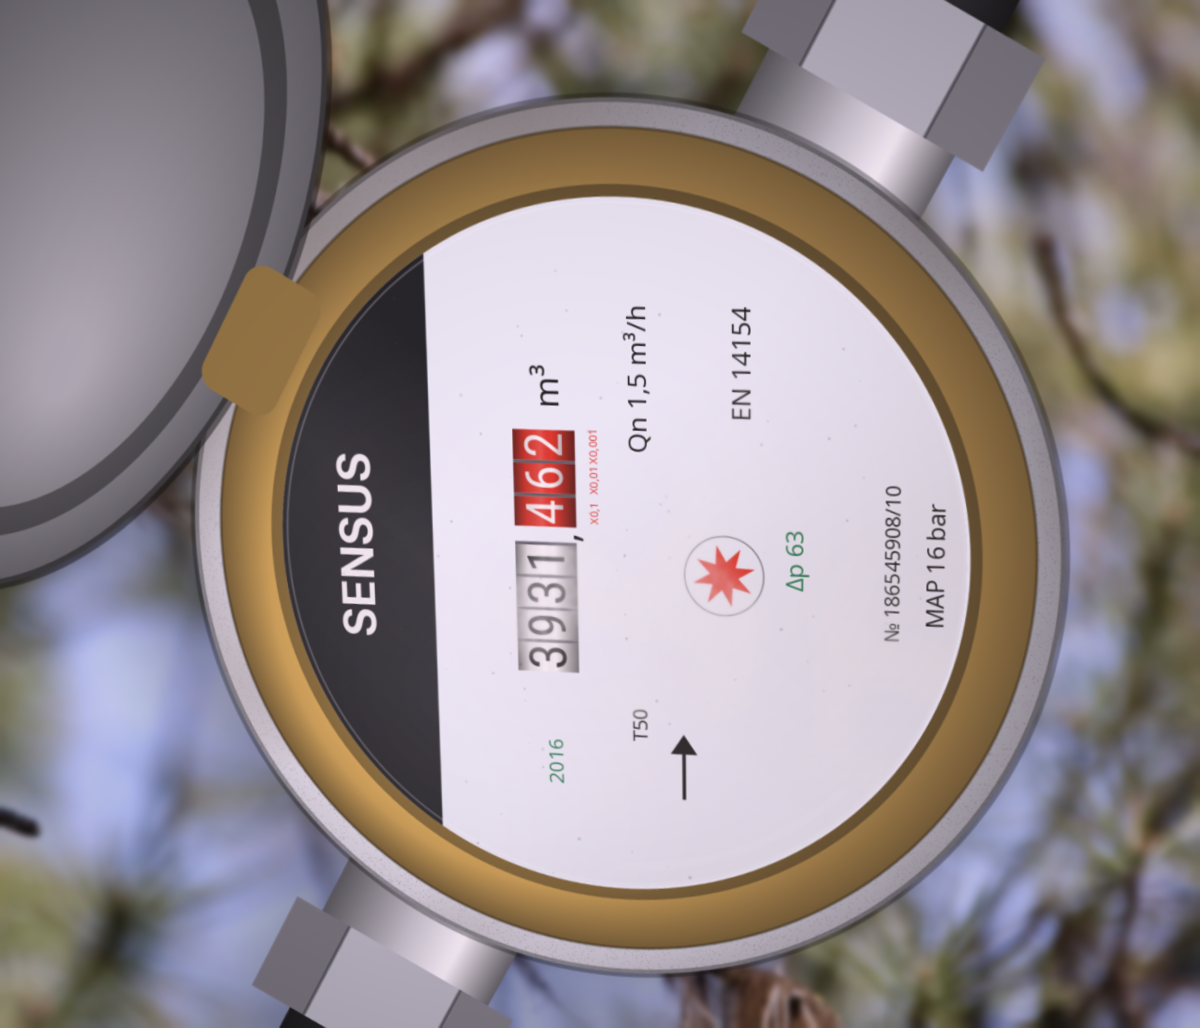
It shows 3931.462,m³
